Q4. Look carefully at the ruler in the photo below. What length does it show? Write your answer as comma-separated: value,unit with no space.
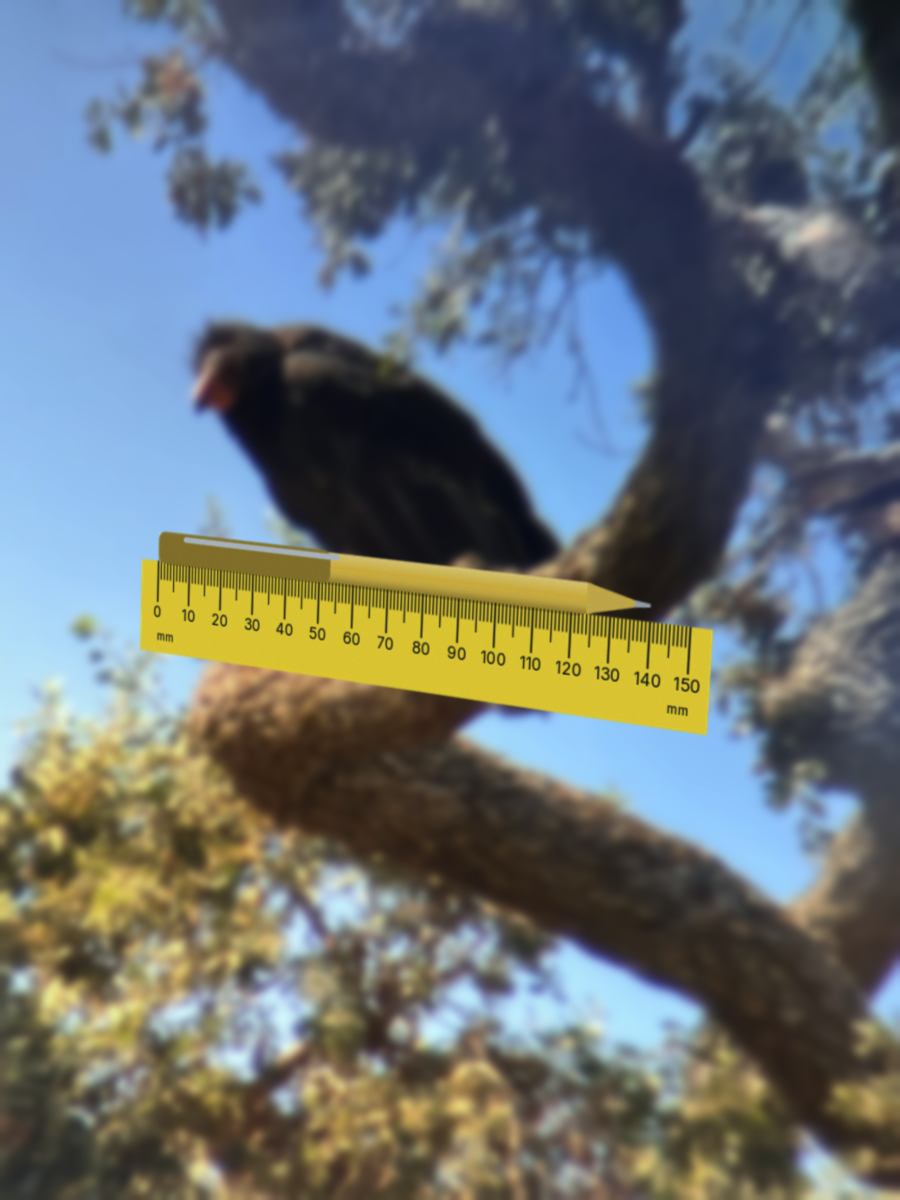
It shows 140,mm
